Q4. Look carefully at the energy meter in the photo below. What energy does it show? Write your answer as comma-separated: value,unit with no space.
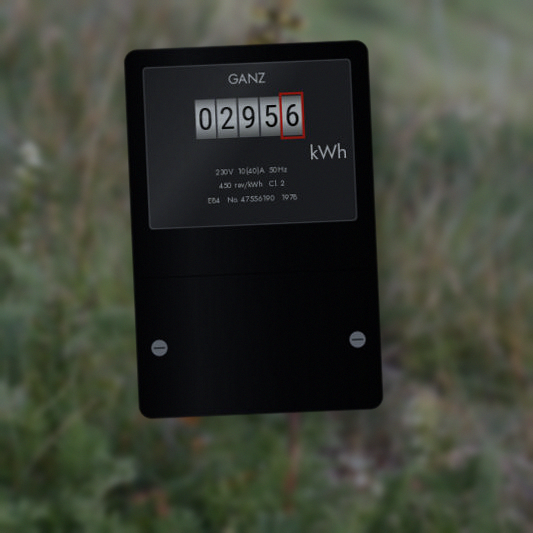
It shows 295.6,kWh
